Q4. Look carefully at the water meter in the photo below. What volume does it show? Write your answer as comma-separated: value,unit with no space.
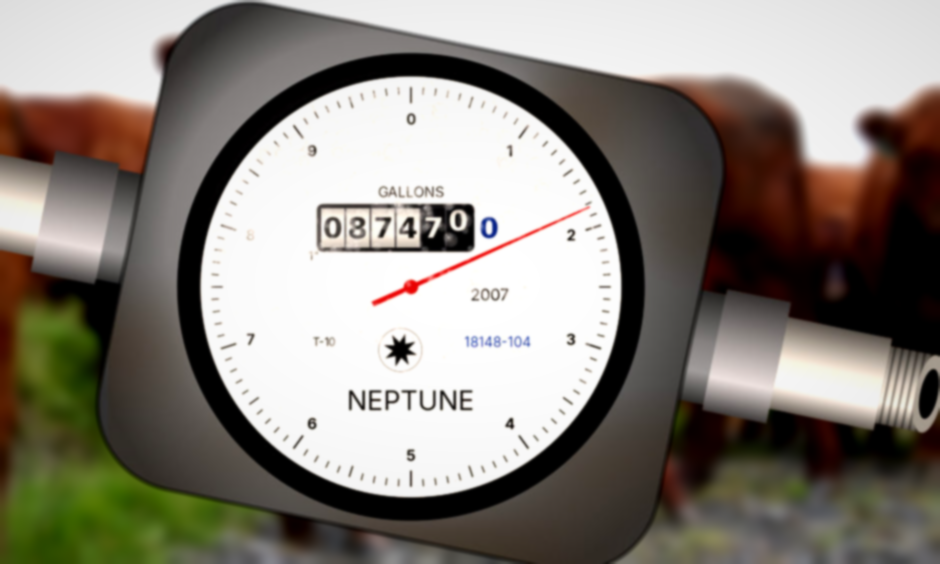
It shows 874701.8,gal
